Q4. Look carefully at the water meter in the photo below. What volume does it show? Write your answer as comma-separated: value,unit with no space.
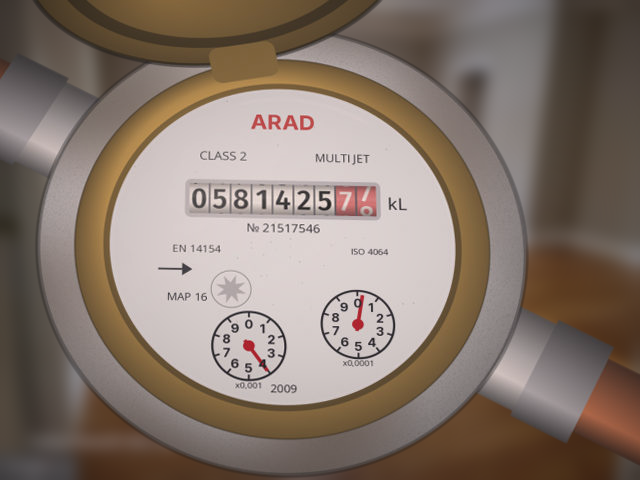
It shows 581425.7740,kL
